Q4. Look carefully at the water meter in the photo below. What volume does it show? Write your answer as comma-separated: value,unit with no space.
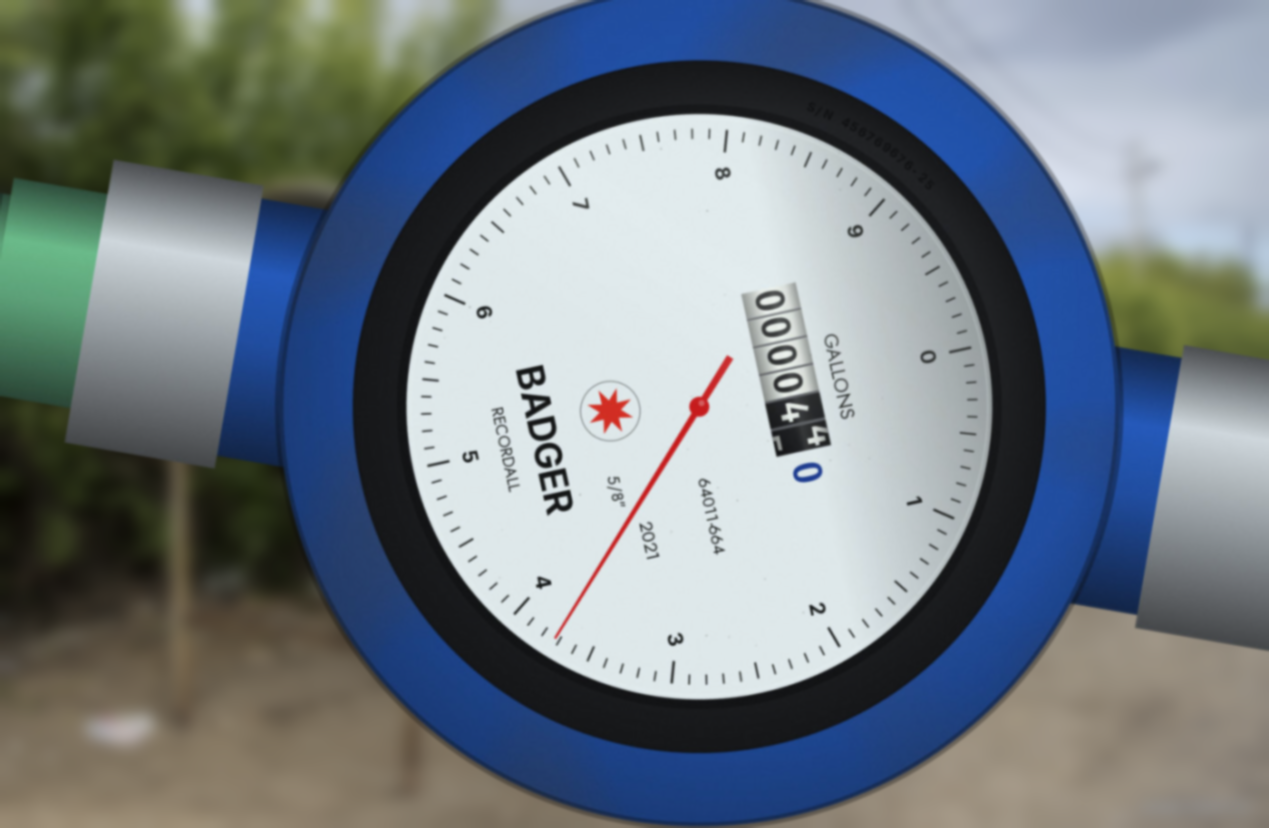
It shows 443.7,gal
